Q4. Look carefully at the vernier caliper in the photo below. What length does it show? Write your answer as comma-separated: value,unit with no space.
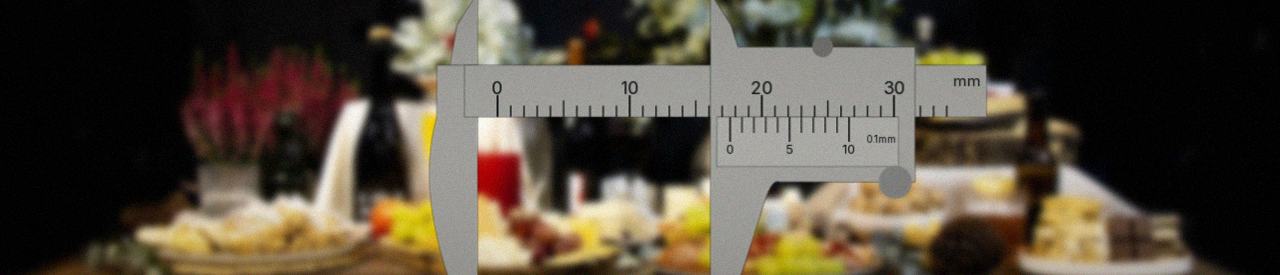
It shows 17.6,mm
